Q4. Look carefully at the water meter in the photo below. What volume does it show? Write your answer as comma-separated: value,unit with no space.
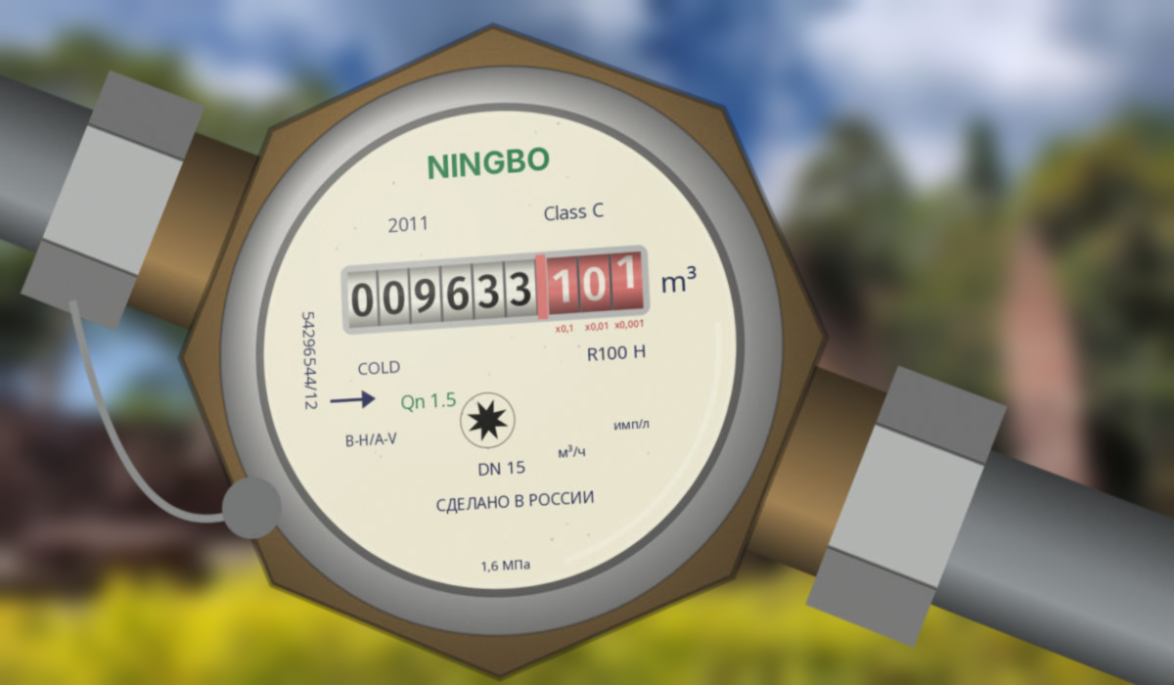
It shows 9633.101,m³
